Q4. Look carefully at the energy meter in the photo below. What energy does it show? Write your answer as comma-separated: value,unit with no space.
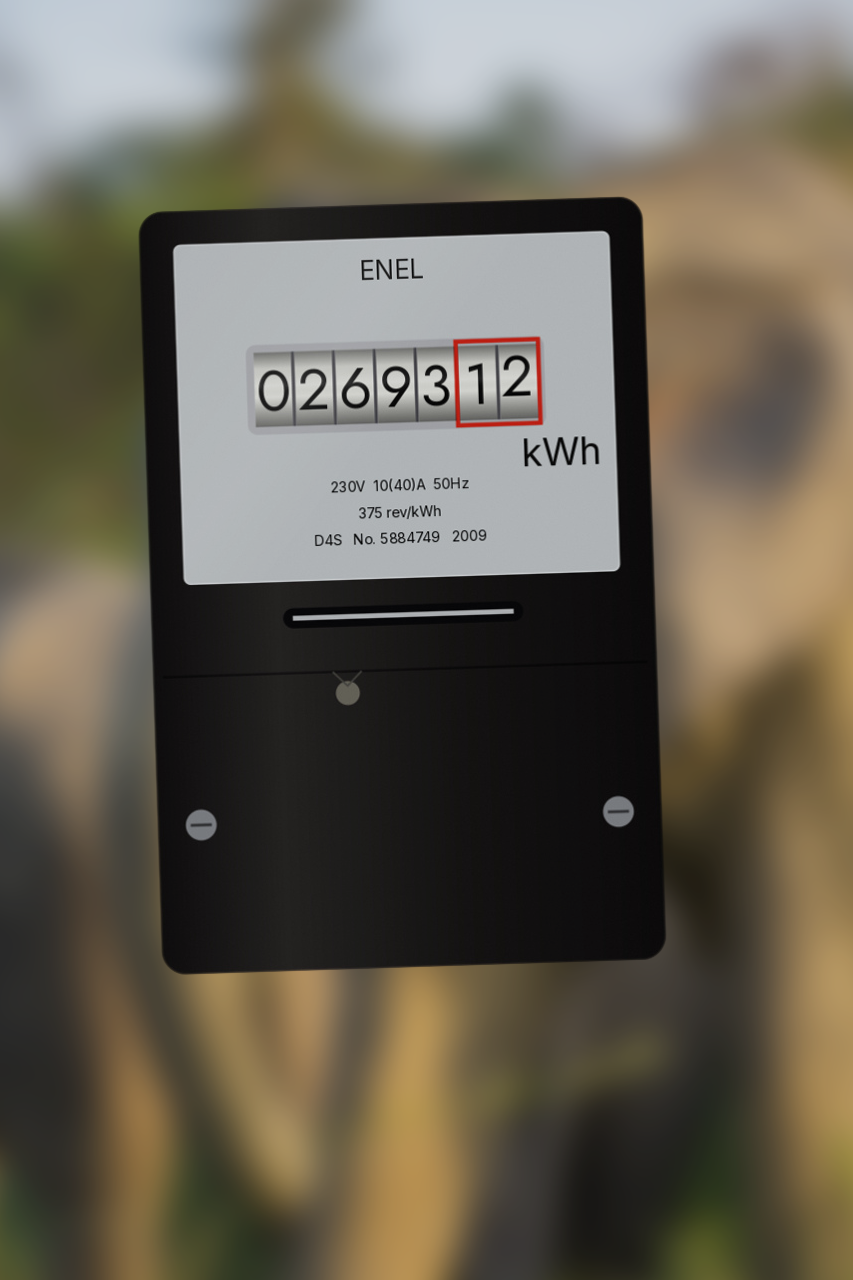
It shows 2693.12,kWh
